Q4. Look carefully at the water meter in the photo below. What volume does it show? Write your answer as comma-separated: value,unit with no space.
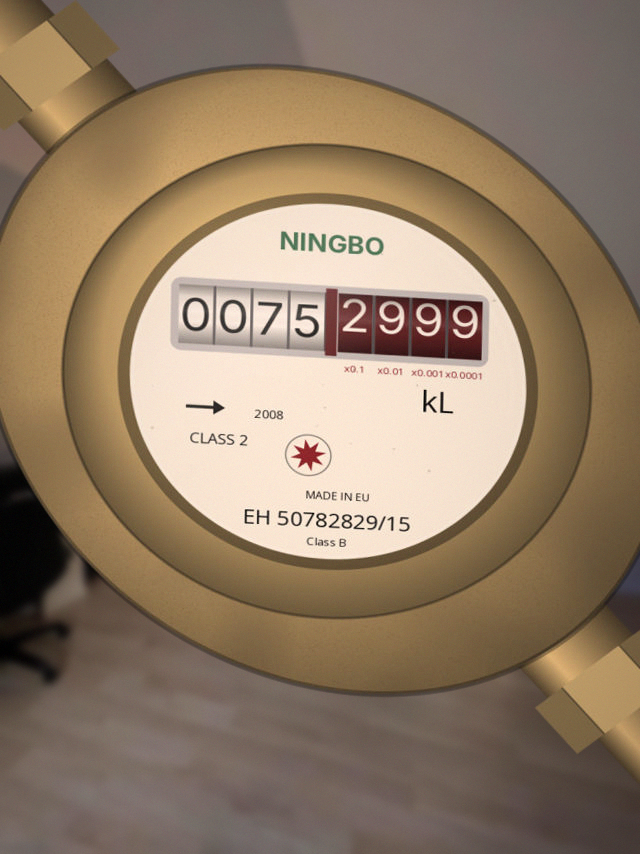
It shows 75.2999,kL
